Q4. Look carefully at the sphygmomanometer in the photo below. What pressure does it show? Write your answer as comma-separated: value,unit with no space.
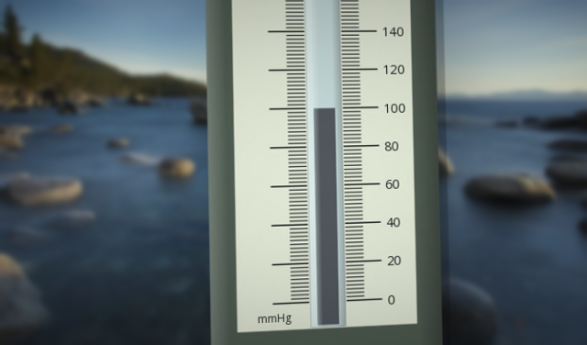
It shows 100,mmHg
